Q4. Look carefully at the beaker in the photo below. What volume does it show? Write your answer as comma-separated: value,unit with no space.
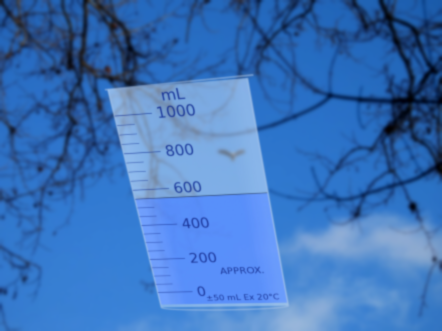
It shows 550,mL
